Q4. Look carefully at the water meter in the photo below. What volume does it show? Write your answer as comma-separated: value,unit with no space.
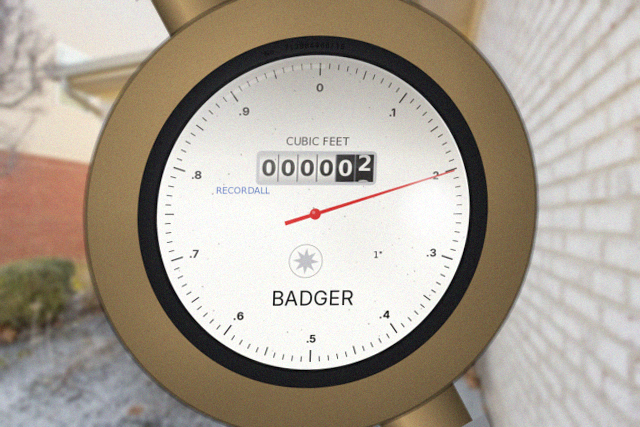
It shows 2.20,ft³
